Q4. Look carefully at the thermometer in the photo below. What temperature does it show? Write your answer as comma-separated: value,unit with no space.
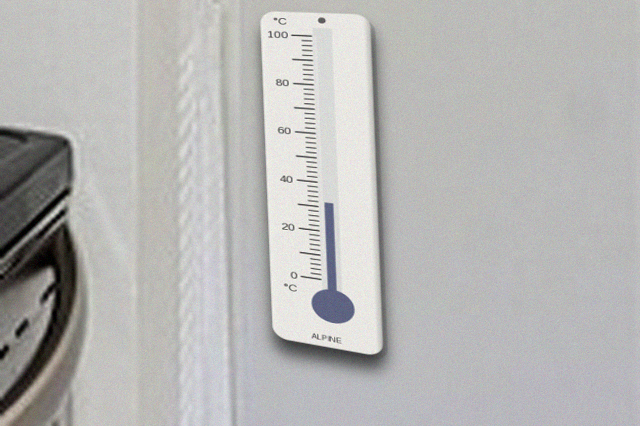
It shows 32,°C
